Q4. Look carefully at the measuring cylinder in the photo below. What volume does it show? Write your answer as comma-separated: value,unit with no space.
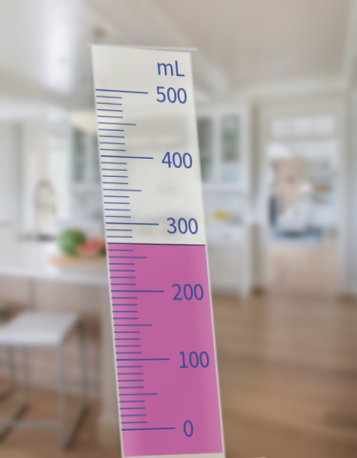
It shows 270,mL
